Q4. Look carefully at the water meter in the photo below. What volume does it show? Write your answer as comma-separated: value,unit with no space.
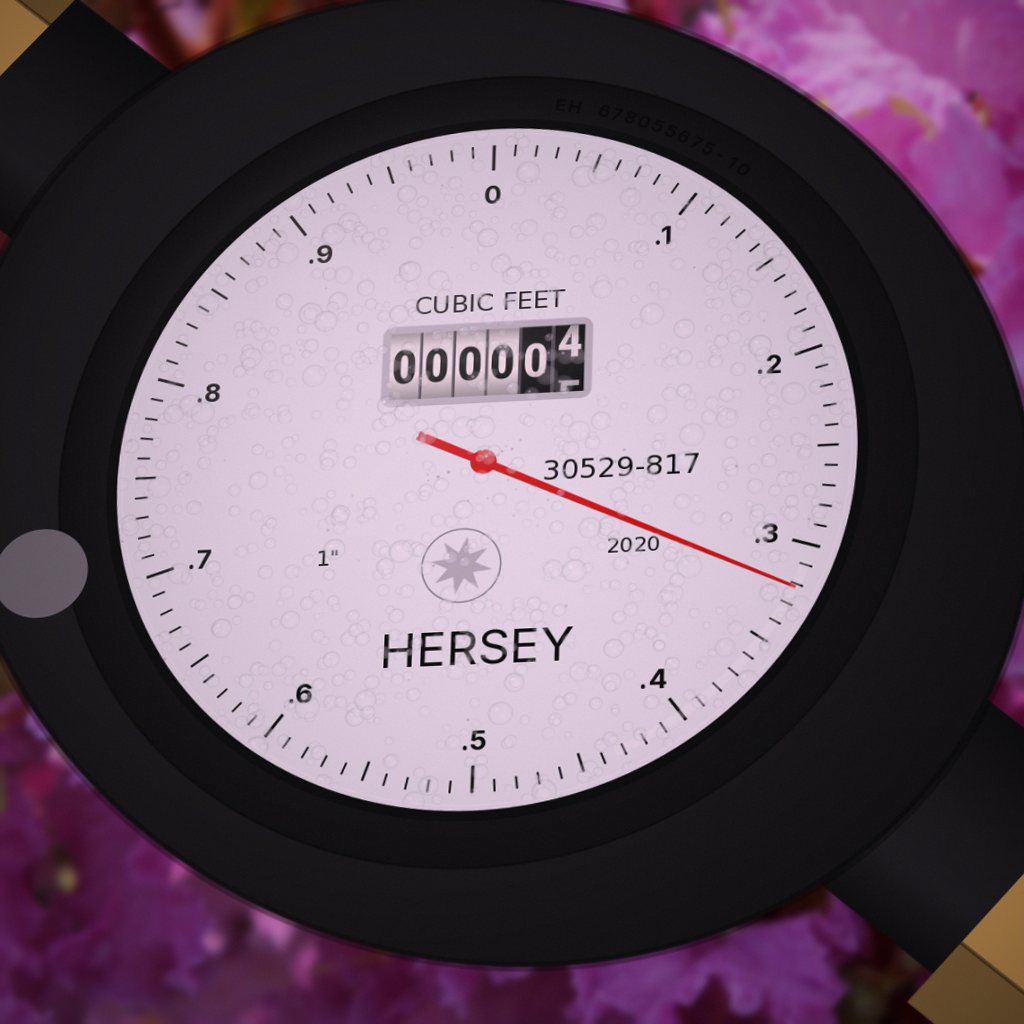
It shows 4.32,ft³
